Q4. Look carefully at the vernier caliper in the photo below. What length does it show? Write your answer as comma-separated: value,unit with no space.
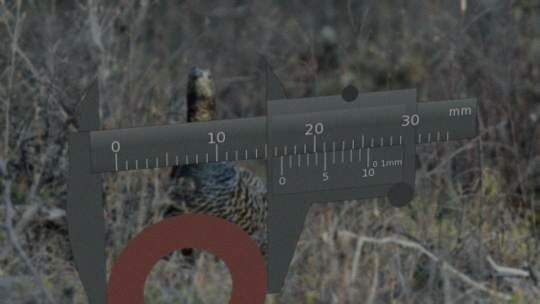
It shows 16.6,mm
